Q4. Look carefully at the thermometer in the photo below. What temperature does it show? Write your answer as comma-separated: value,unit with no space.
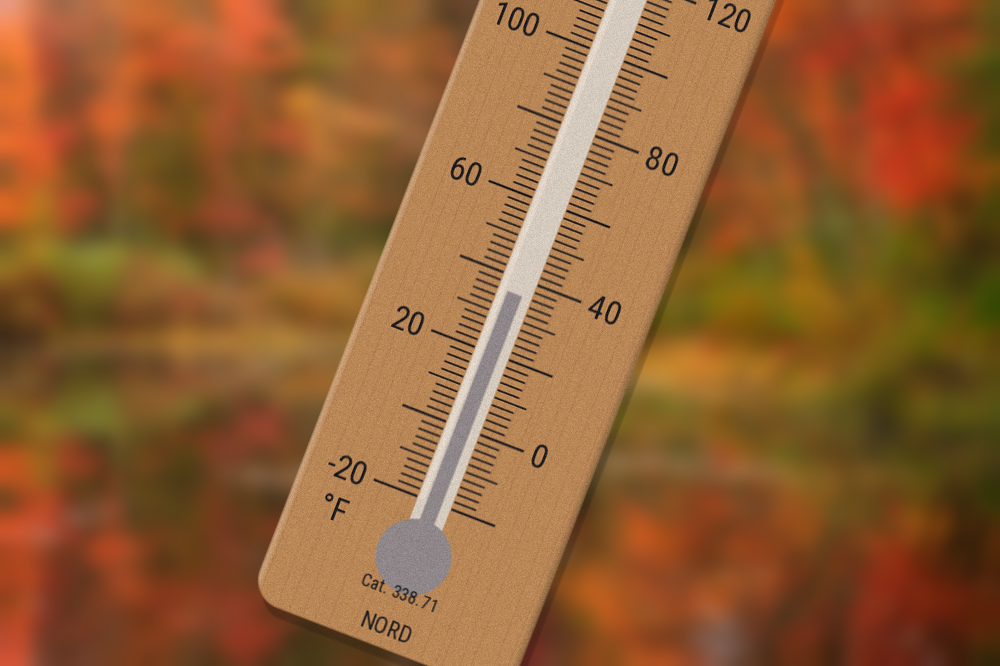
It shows 36,°F
